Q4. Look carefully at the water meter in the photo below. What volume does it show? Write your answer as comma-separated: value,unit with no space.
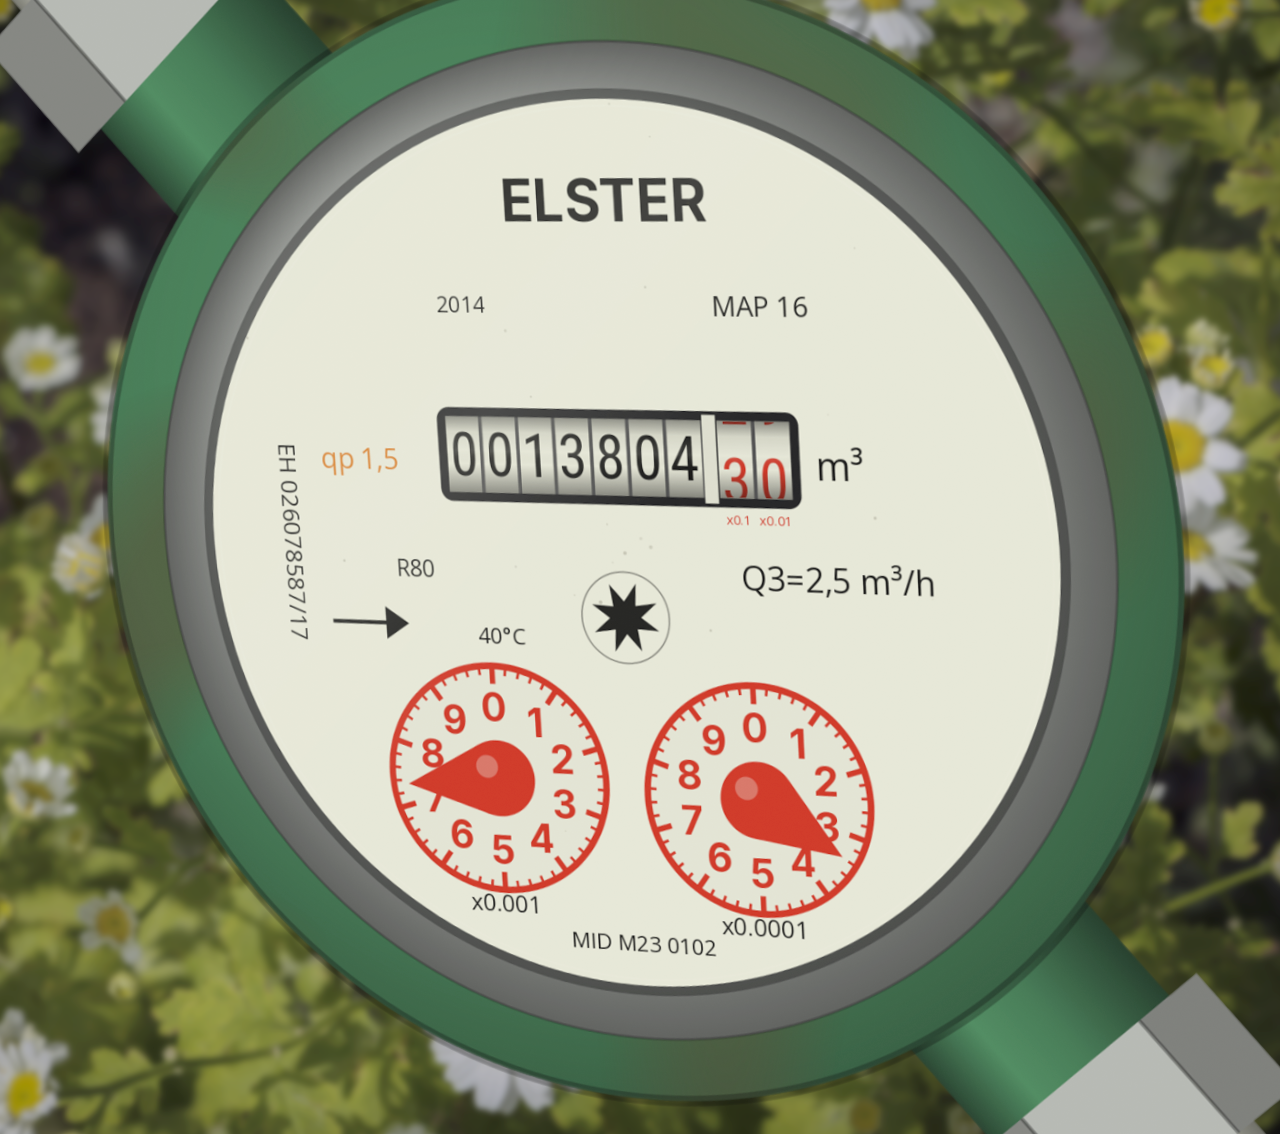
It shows 13804.2973,m³
